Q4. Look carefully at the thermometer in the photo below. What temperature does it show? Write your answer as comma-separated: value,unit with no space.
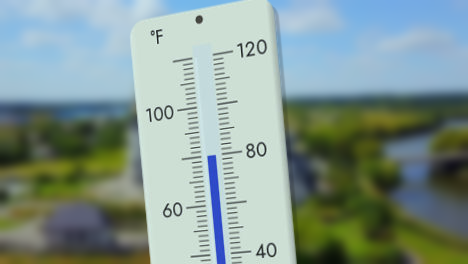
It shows 80,°F
